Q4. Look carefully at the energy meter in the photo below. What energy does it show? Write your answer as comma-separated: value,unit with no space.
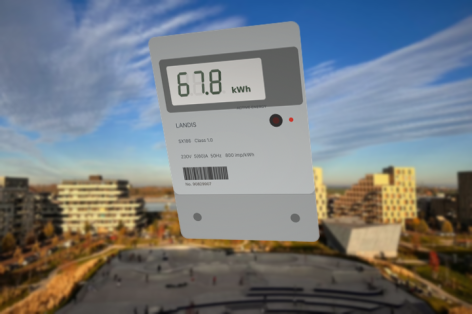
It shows 67.8,kWh
